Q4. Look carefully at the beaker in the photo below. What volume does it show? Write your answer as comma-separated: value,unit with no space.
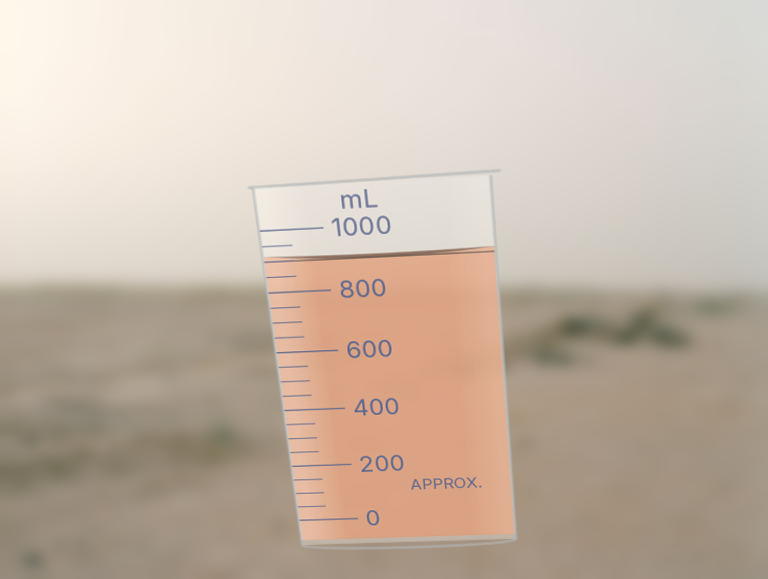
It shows 900,mL
